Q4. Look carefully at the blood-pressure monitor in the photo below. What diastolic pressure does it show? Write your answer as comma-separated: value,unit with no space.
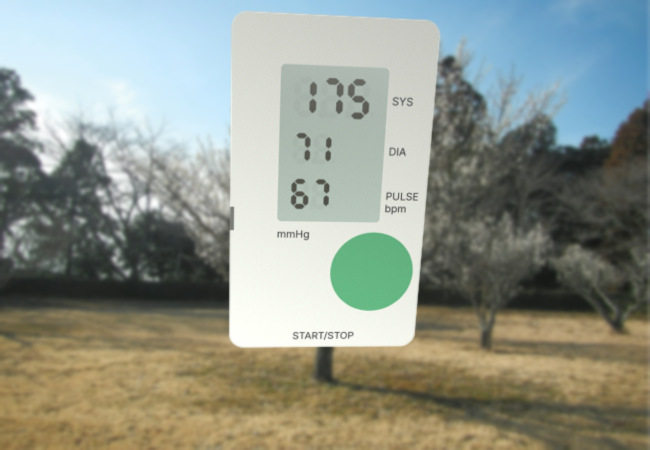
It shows 71,mmHg
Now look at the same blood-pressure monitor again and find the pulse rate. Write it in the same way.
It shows 67,bpm
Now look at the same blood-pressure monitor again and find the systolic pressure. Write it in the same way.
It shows 175,mmHg
